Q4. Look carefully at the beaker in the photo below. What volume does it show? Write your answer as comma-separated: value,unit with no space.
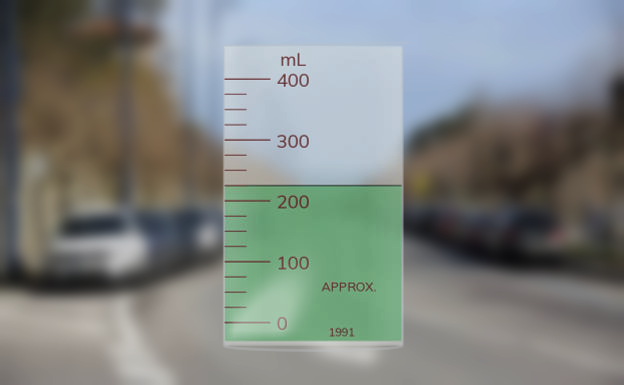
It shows 225,mL
